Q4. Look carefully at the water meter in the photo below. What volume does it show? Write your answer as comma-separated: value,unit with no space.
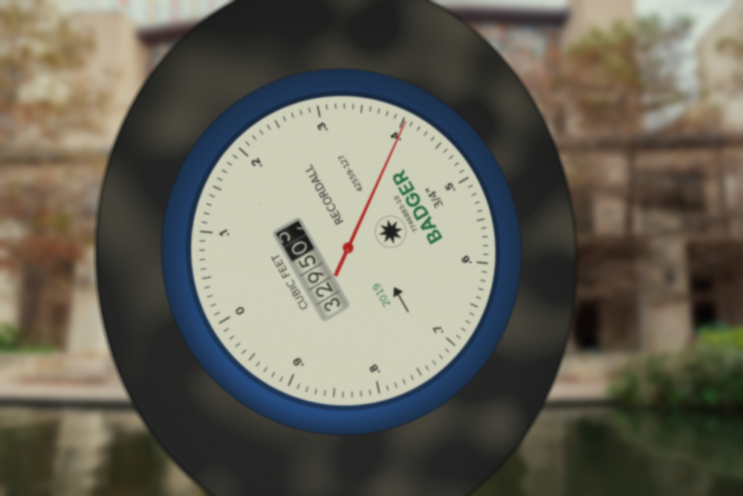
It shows 329505.40,ft³
